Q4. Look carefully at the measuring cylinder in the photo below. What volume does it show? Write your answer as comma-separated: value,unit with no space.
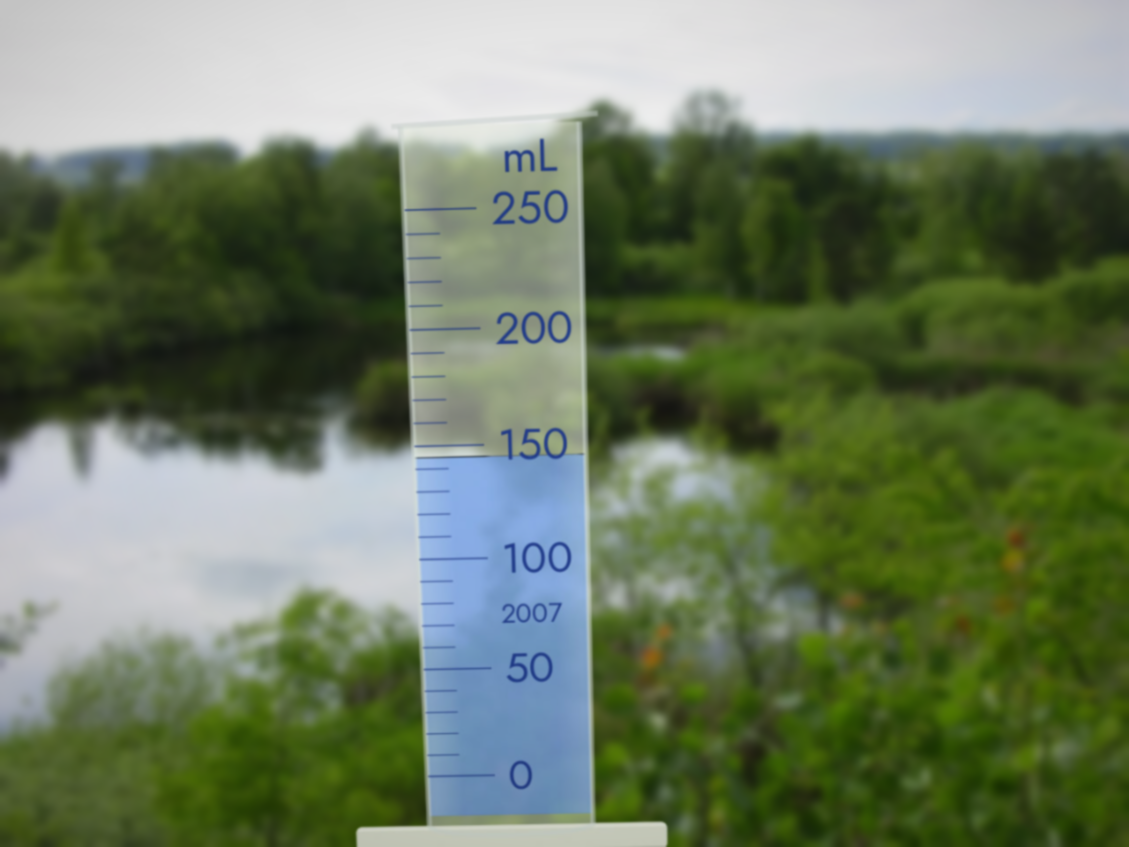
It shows 145,mL
